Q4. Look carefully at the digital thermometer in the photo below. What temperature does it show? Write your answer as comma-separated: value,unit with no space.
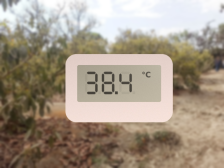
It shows 38.4,°C
